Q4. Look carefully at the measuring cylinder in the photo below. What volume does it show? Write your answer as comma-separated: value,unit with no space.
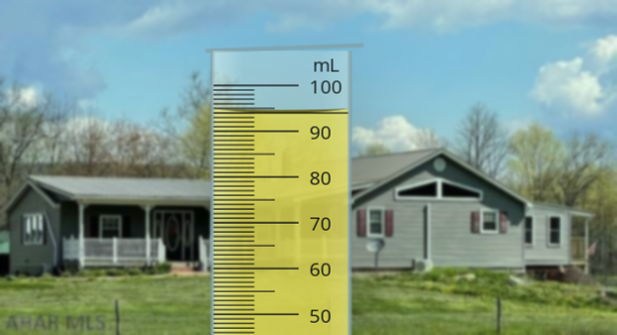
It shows 94,mL
